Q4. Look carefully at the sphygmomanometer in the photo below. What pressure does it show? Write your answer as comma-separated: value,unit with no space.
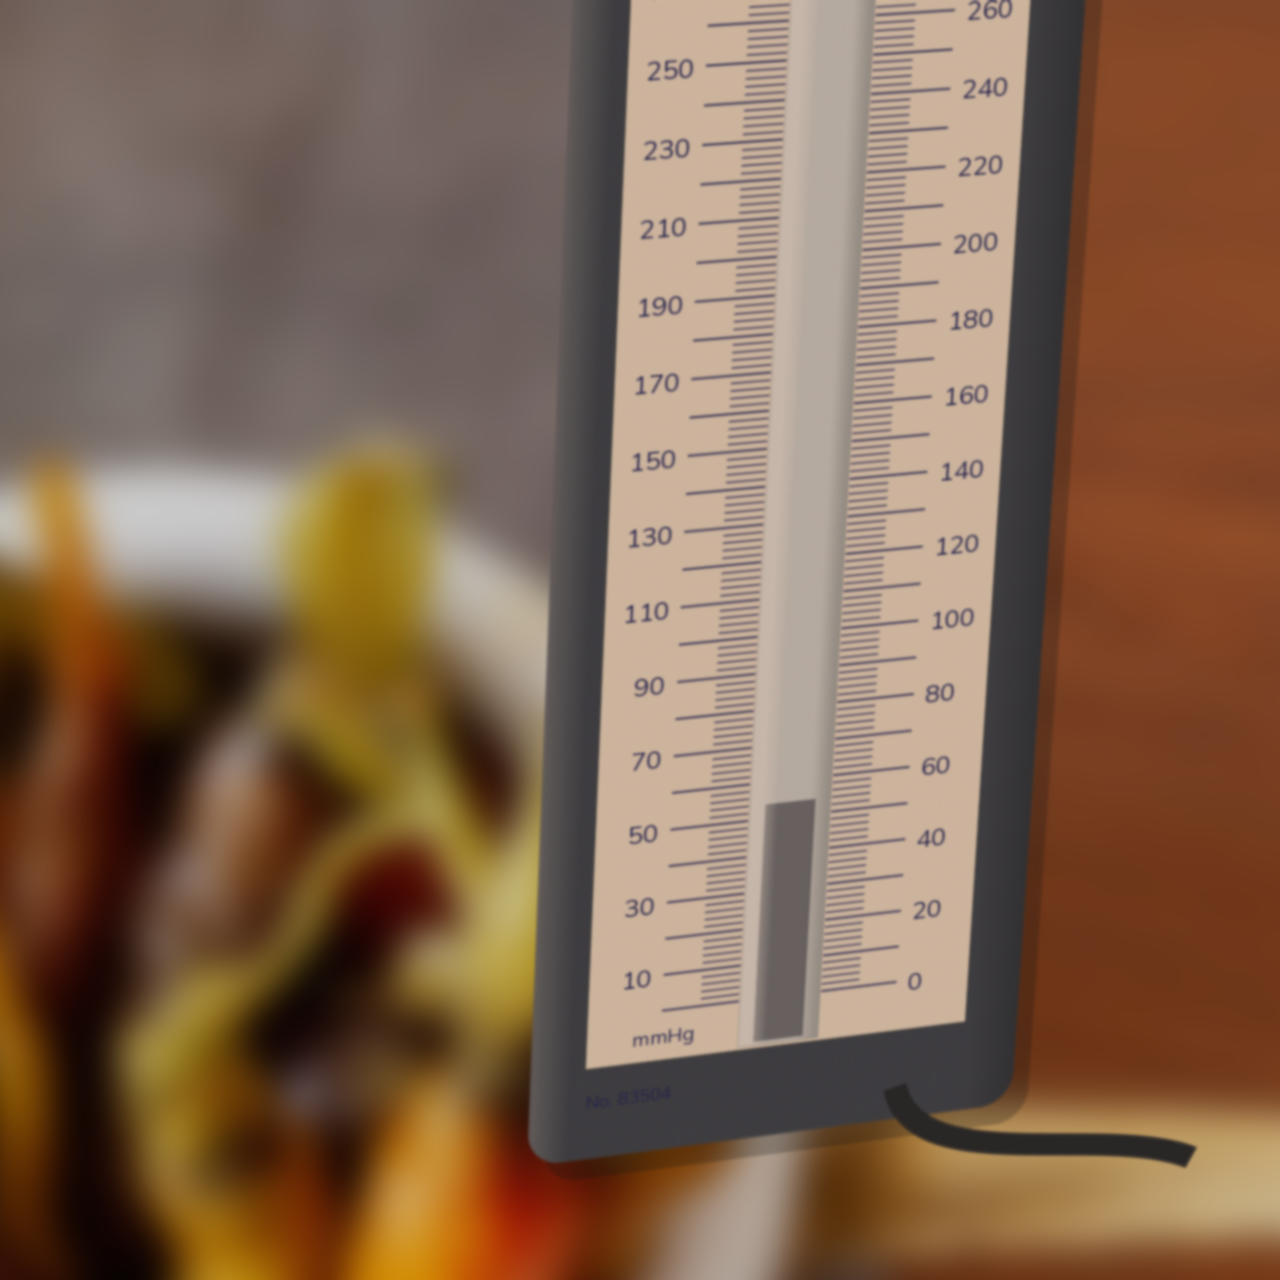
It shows 54,mmHg
